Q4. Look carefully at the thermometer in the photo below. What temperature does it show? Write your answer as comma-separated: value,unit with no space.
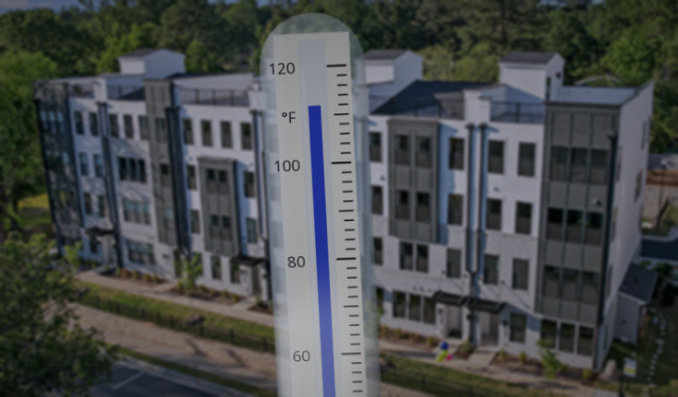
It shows 112,°F
